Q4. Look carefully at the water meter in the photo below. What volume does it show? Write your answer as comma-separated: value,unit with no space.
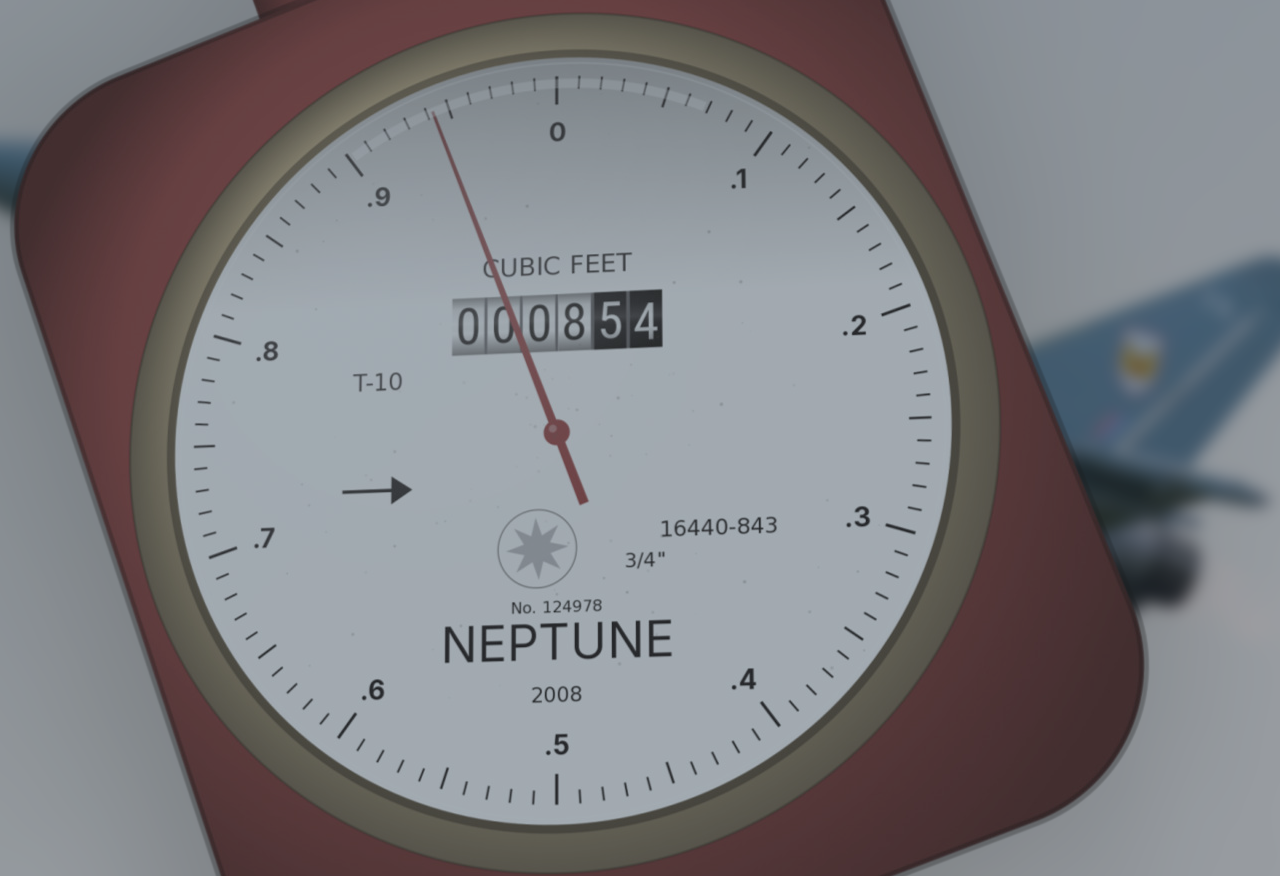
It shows 853.94,ft³
